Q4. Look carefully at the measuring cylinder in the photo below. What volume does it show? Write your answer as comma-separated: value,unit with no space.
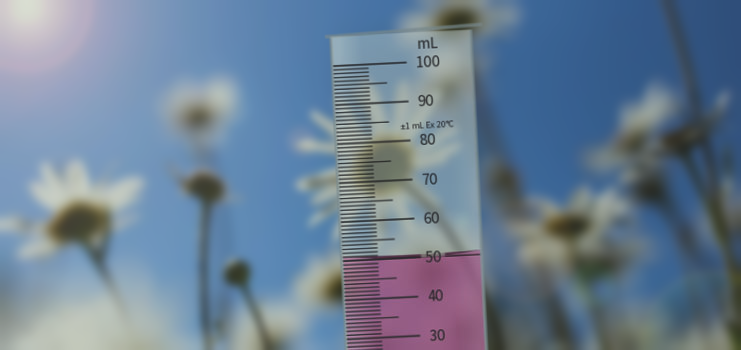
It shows 50,mL
